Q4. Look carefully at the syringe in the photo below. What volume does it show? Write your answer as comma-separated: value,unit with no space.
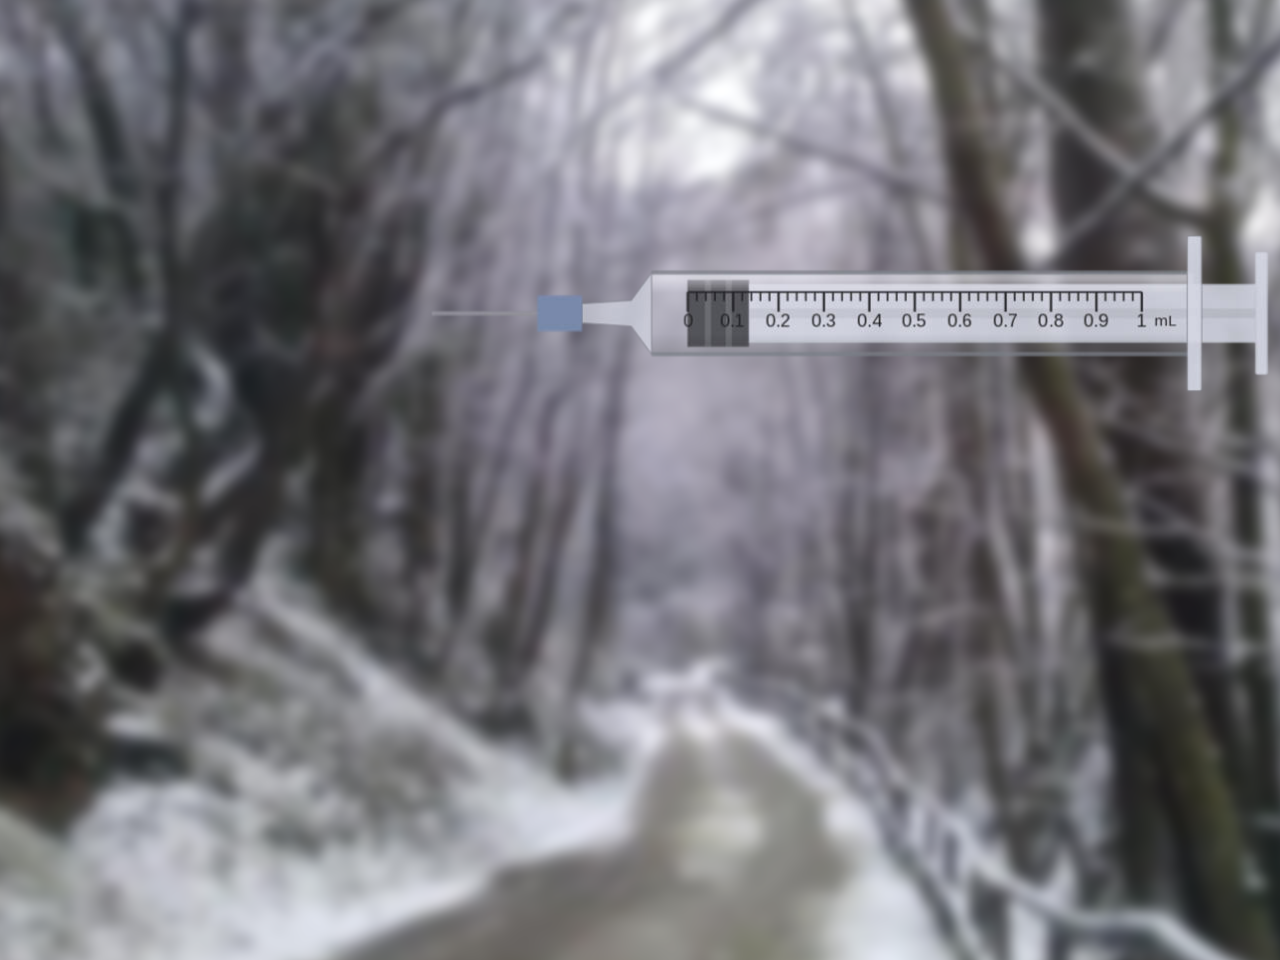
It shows 0,mL
